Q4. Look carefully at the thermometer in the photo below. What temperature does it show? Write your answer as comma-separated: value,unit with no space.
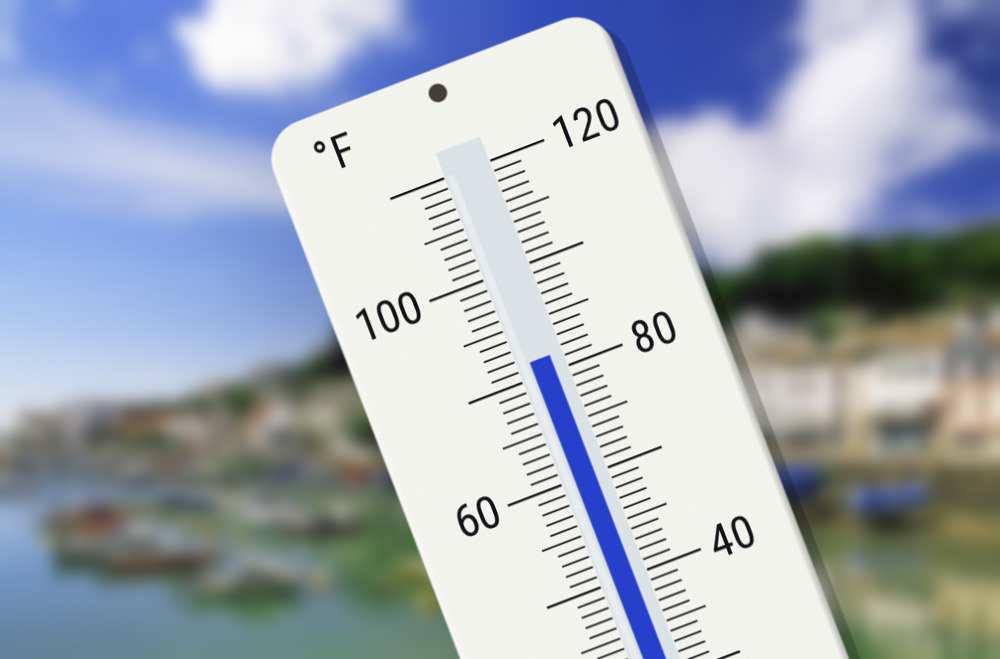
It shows 83,°F
